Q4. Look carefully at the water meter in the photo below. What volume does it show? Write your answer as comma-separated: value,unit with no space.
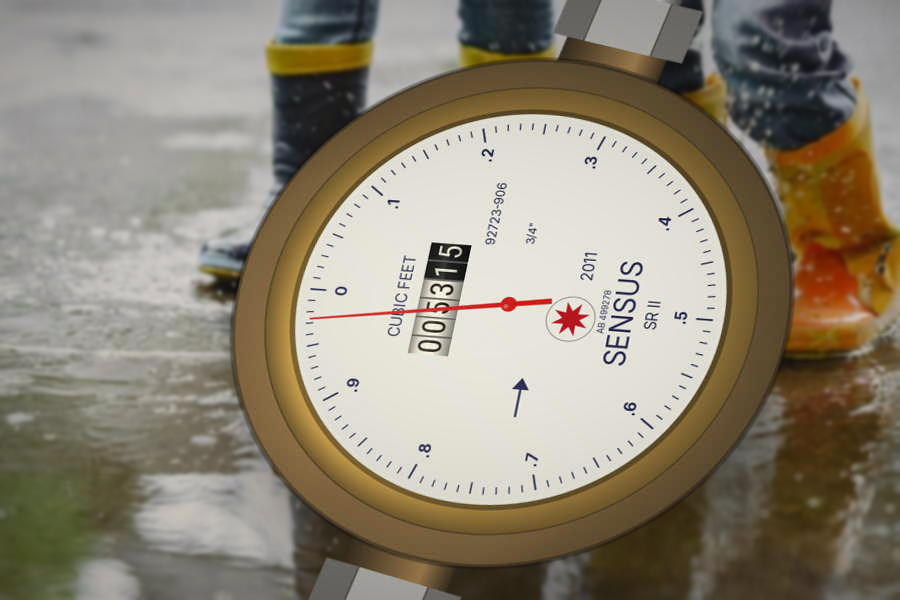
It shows 5314.97,ft³
